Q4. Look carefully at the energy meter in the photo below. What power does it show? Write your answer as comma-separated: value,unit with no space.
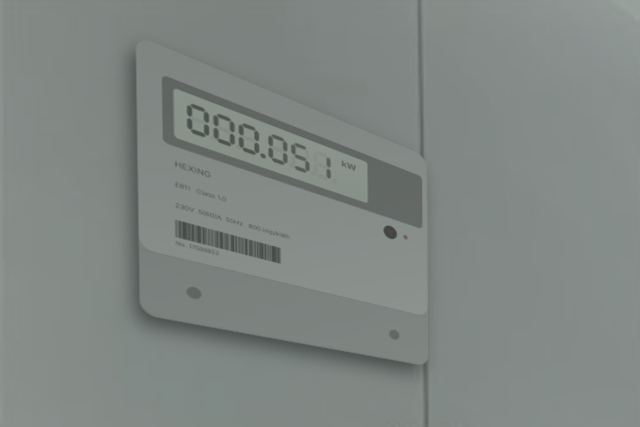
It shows 0.051,kW
